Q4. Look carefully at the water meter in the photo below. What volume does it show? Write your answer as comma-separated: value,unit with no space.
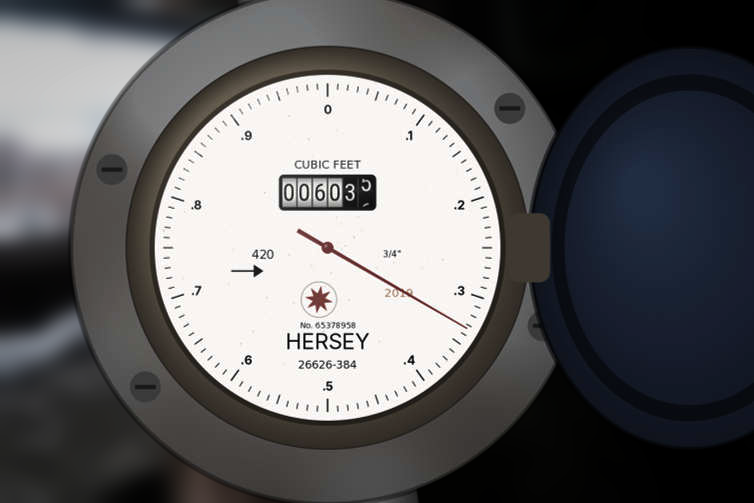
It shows 6035.33,ft³
